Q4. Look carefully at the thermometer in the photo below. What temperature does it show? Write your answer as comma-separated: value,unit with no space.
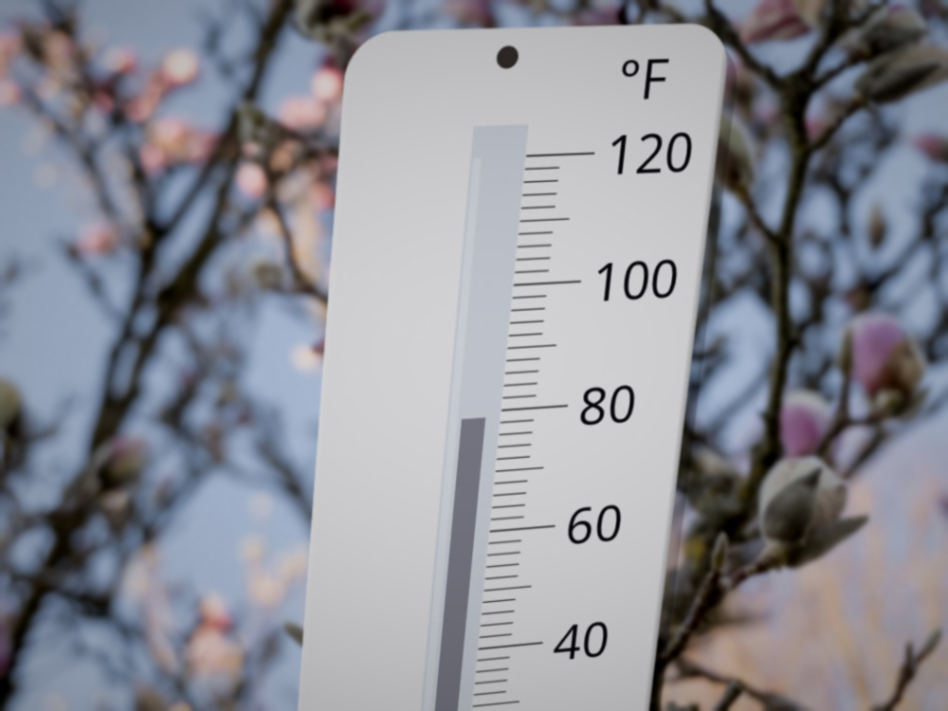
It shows 79,°F
